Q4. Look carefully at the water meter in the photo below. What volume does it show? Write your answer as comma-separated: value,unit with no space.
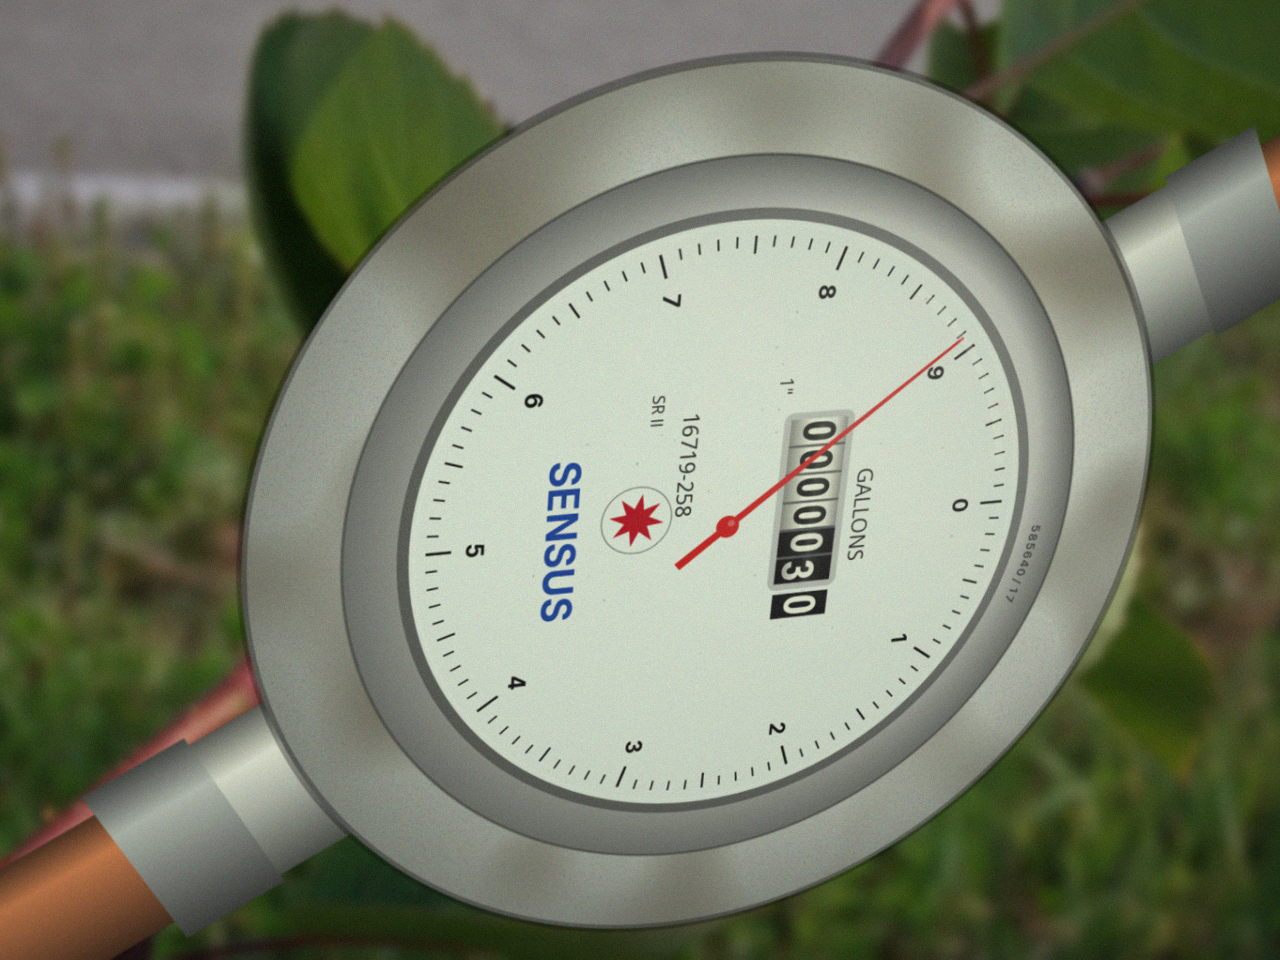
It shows 28.9,gal
